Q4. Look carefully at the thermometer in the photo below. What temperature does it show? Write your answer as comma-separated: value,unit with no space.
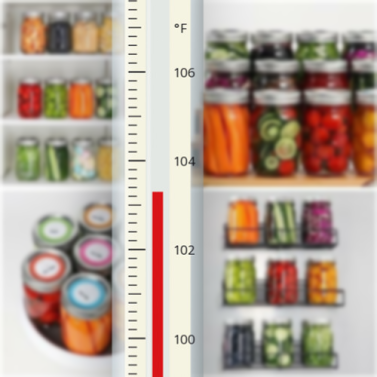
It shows 103.3,°F
